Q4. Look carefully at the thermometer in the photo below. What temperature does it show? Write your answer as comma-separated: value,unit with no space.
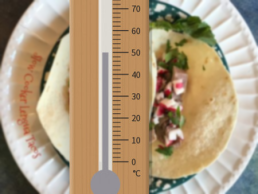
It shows 50,°C
